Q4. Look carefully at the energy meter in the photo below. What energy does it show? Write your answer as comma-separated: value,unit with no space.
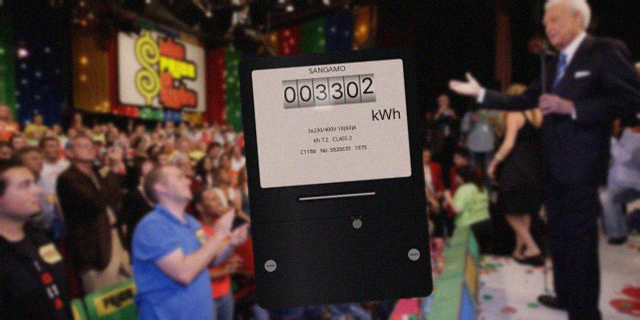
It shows 3302,kWh
